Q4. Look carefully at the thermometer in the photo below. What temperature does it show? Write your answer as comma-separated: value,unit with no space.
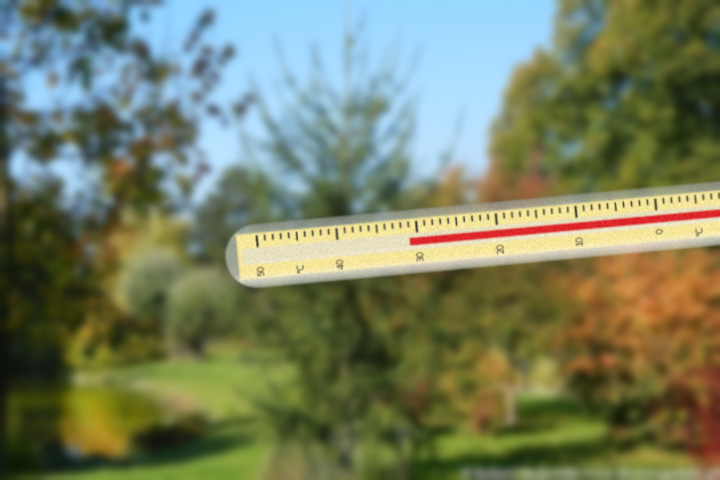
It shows 31,°C
